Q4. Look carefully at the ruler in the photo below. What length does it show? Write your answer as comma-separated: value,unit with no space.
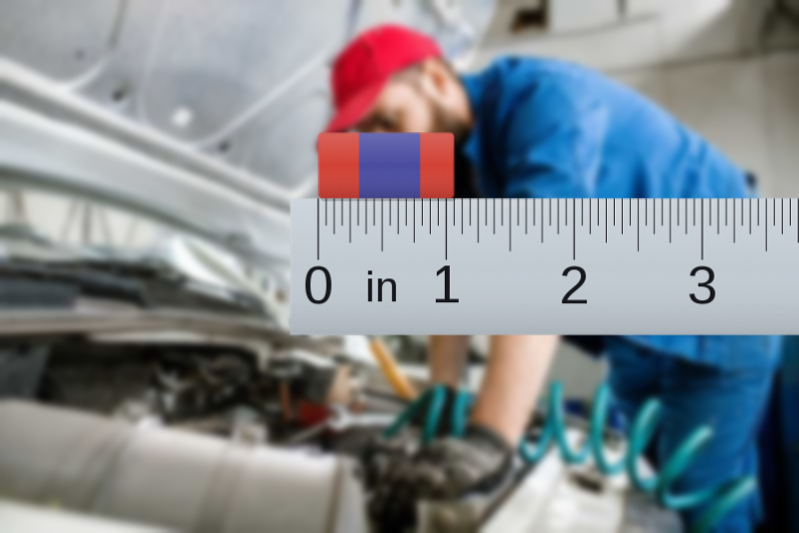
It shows 1.0625,in
